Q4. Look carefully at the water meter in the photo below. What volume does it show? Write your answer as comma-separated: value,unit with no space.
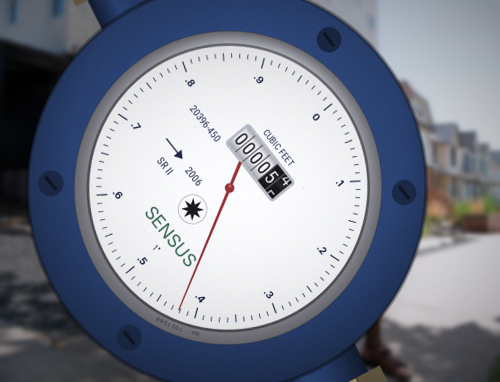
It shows 54.42,ft³
